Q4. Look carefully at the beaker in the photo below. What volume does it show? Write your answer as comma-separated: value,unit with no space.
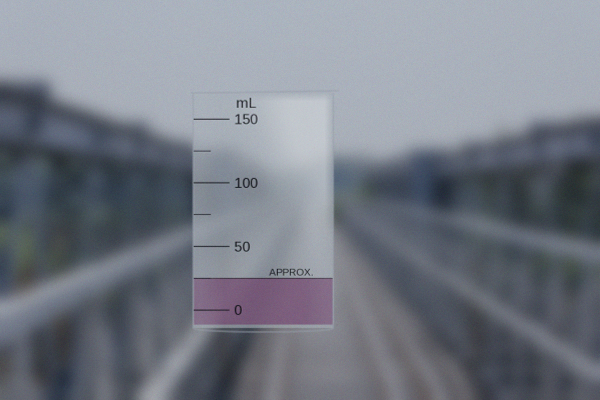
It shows 25,mL
